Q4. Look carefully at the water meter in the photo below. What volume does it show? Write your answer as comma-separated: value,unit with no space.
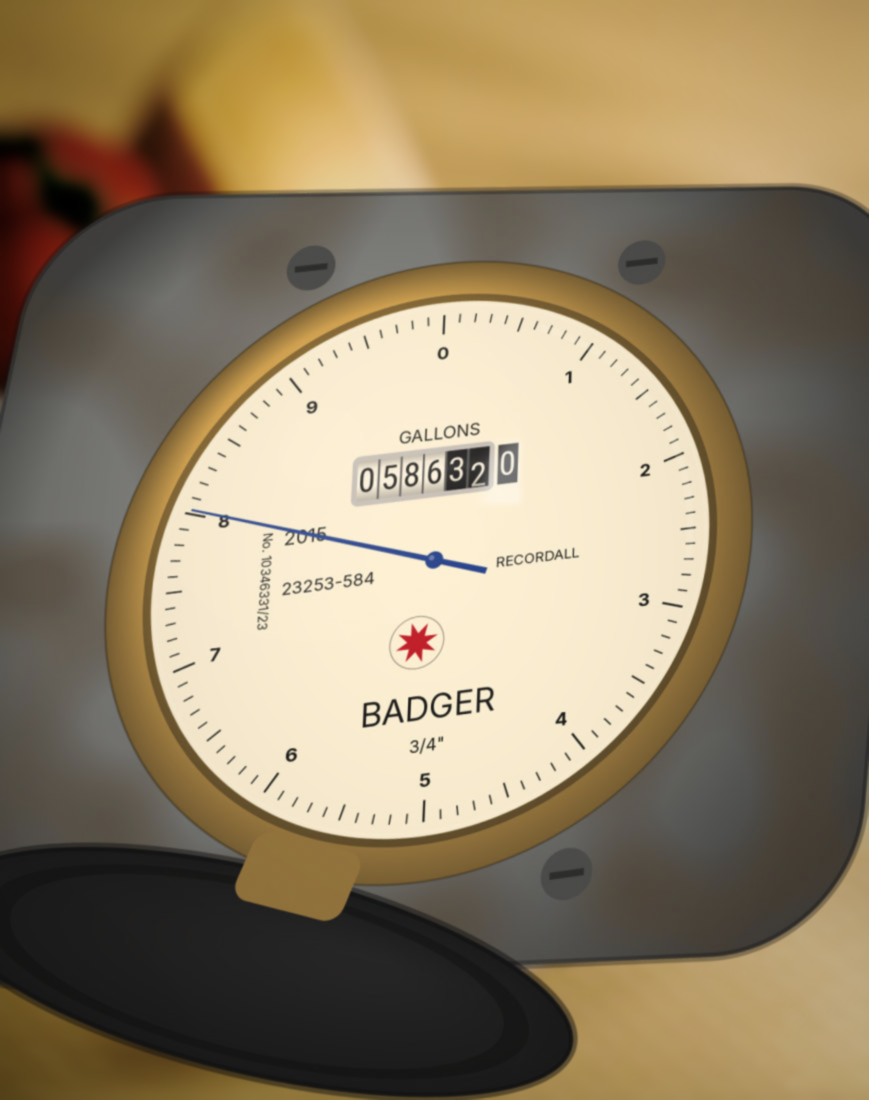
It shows 586318.0,gal
